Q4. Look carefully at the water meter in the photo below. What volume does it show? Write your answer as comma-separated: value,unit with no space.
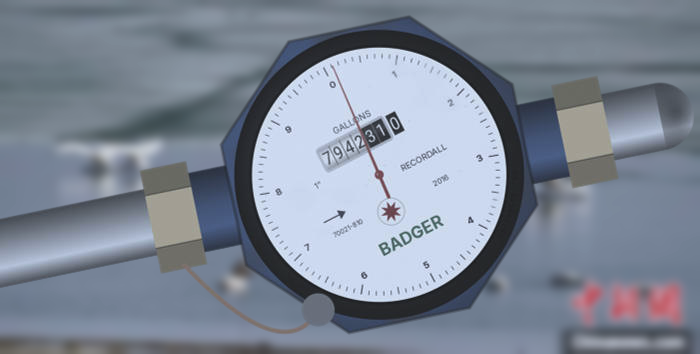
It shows 7942310.1,gal
